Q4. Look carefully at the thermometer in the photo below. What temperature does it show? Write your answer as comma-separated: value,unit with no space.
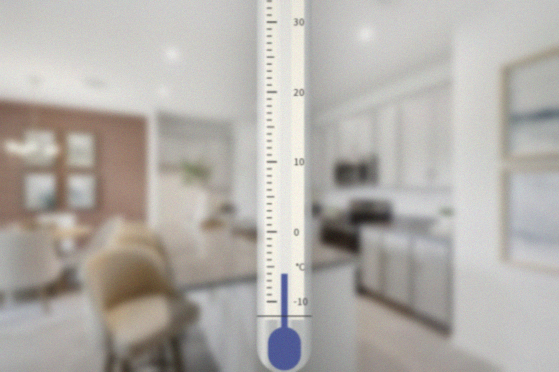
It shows -6,°C
